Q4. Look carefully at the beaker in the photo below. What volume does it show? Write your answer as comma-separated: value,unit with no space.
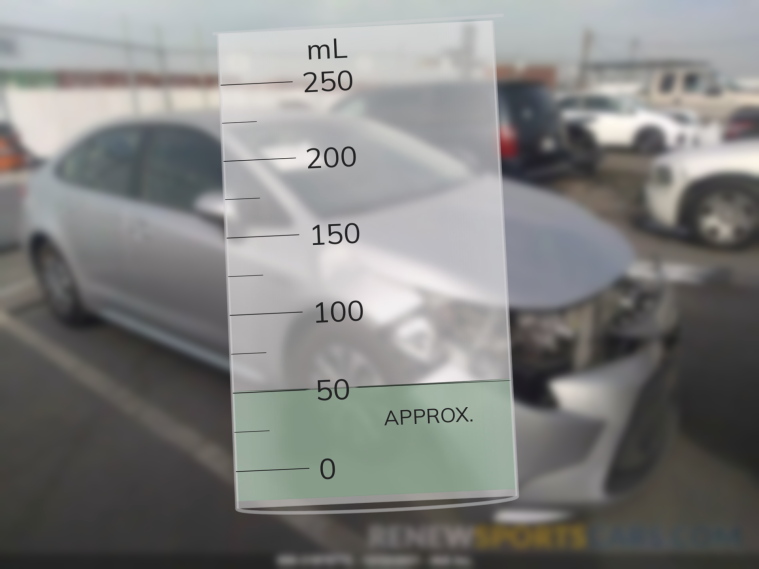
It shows 50,mL
